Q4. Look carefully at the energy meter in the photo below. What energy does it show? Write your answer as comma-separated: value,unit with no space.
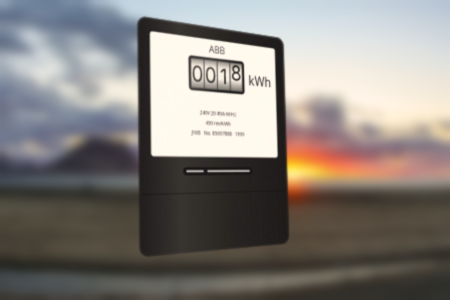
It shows 18,kWh
